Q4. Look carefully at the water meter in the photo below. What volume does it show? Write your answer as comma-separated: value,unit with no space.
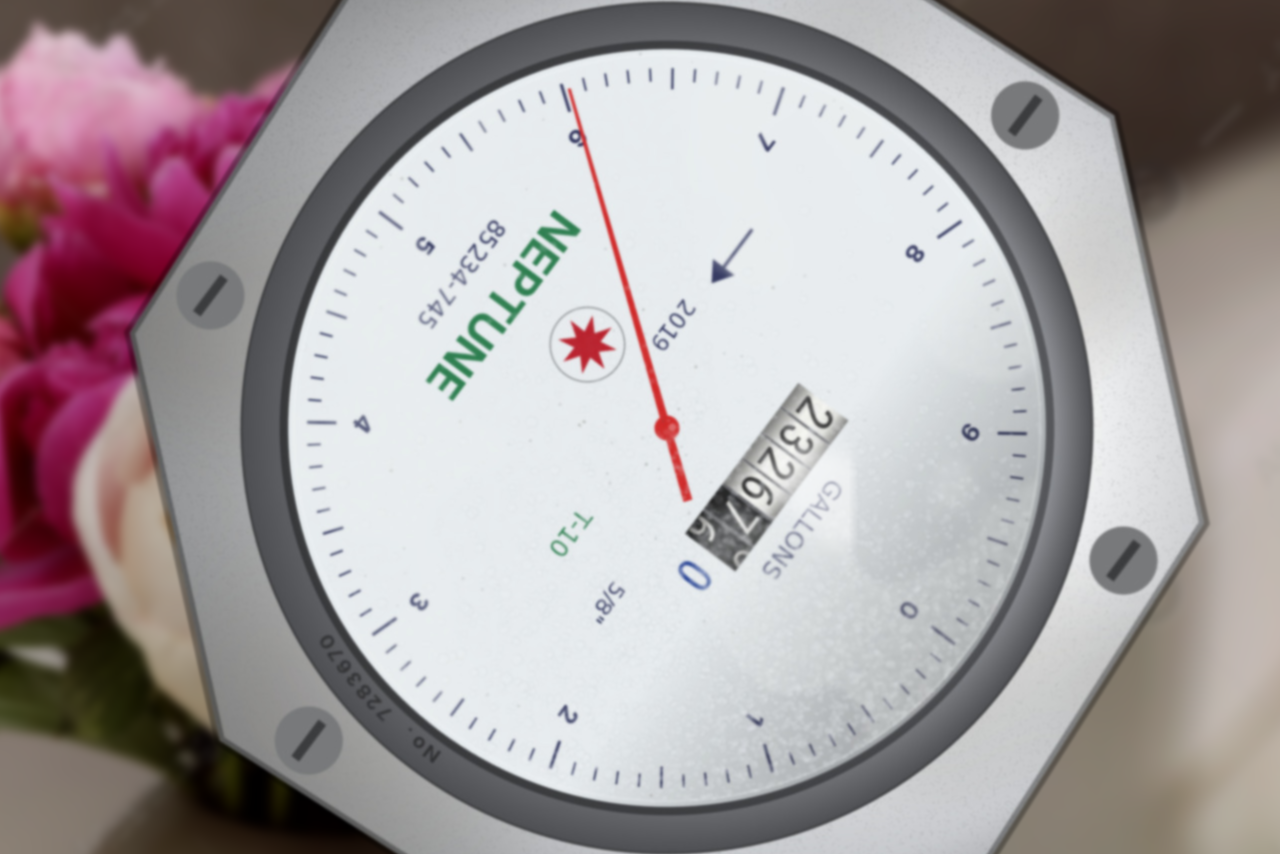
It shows 2326756.0,gal
